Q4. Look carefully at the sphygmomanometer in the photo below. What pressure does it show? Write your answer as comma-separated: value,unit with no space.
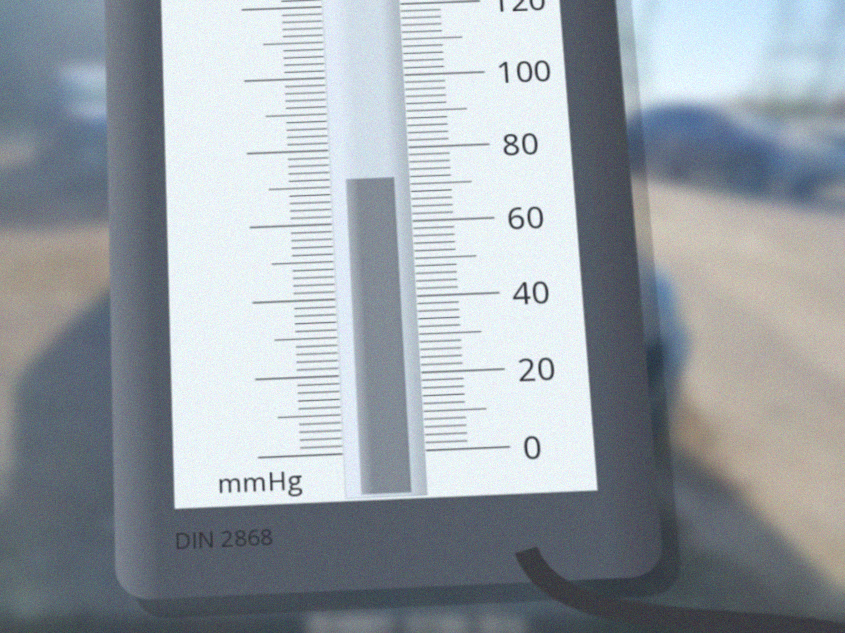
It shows 72,mmHg
